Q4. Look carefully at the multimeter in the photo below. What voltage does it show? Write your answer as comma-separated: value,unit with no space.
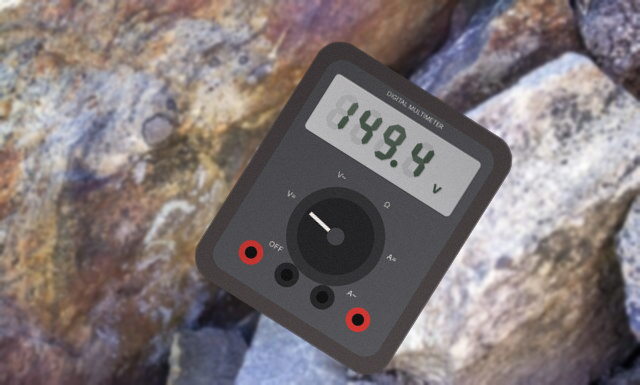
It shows 149.4,V
